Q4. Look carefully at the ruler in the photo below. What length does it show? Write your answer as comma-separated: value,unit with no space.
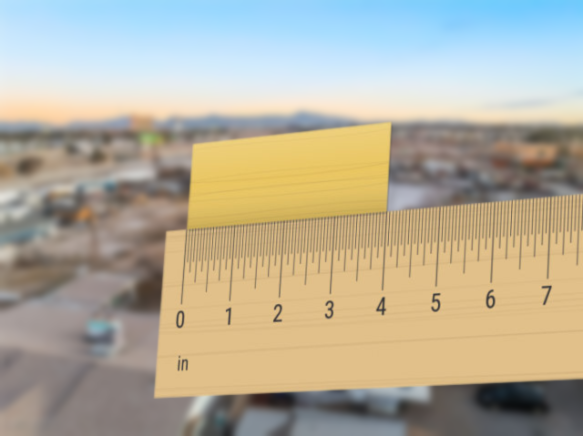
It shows 4,in
